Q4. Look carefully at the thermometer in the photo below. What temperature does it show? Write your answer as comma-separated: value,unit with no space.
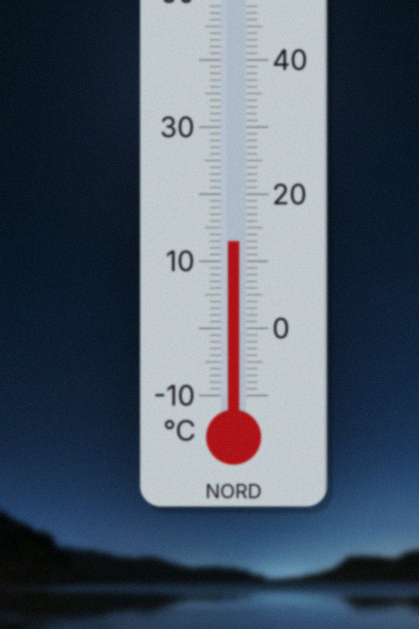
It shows 13,°C
